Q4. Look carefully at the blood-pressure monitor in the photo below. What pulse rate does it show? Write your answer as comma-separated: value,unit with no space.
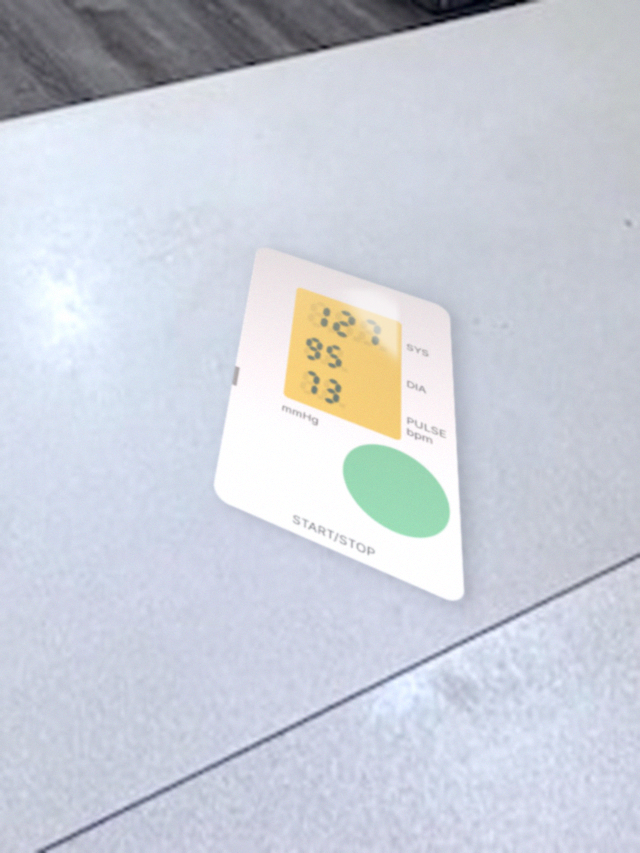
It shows 73,bpm
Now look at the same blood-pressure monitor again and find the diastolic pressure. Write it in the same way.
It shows 95,mmHg
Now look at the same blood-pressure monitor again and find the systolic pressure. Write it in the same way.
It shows 127,mmHg
